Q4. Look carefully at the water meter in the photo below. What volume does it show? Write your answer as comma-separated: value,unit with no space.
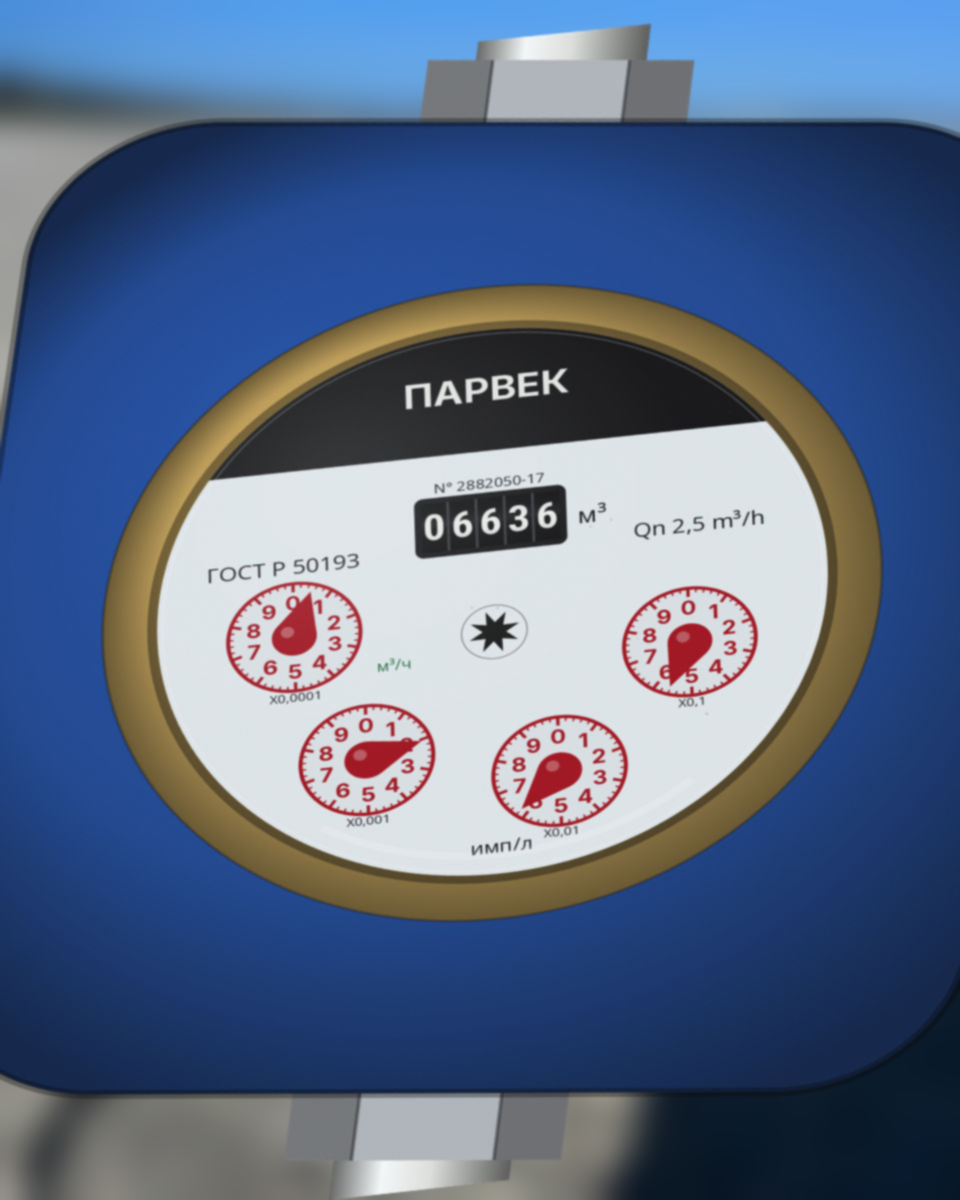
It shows 6636.5620,m³
